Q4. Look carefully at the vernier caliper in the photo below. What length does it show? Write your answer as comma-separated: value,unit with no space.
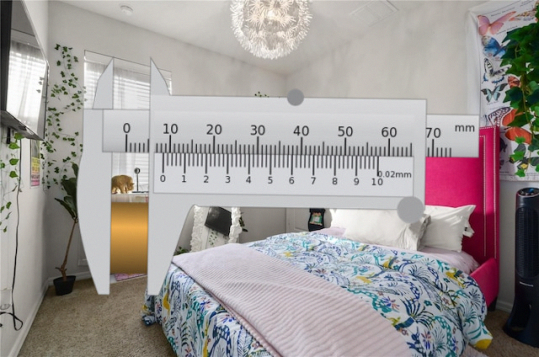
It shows 8.5,mm
